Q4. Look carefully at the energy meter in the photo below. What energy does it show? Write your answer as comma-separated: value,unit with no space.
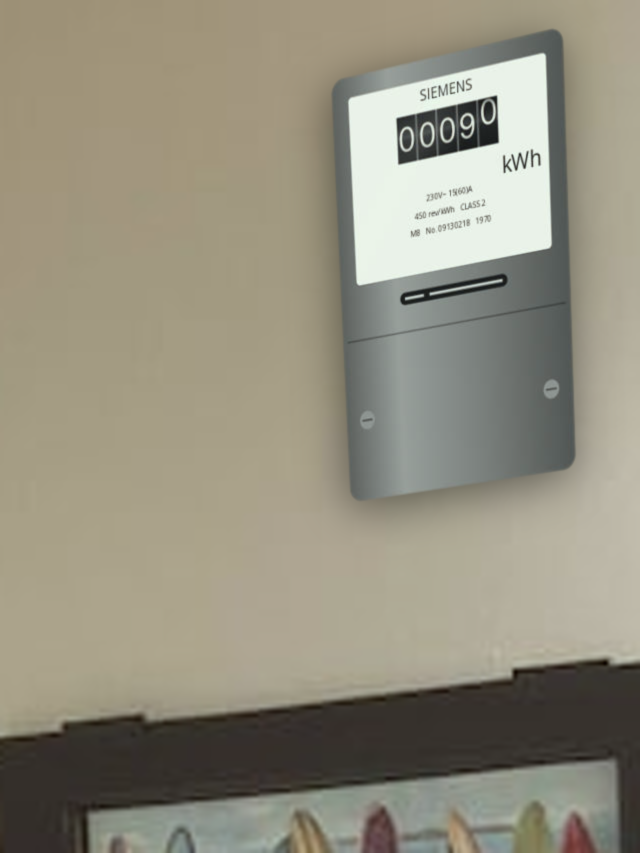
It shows 90,kWh
